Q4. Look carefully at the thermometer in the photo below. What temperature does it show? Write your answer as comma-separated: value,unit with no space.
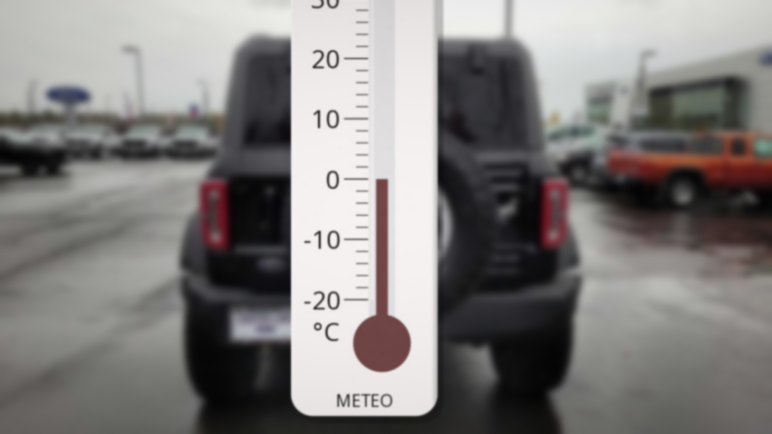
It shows 0,°C
